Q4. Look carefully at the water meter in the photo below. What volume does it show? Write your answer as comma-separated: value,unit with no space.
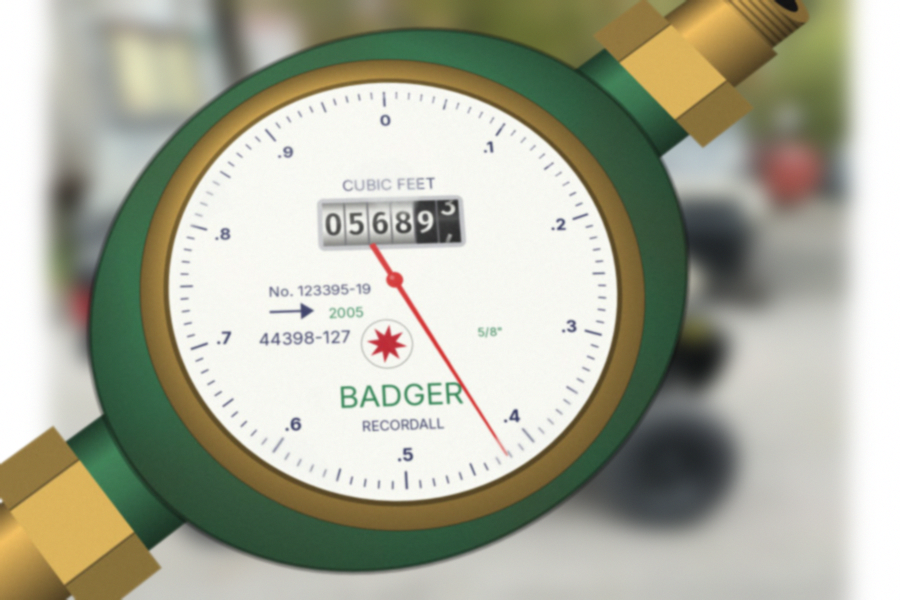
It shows 56893.42,ft³
